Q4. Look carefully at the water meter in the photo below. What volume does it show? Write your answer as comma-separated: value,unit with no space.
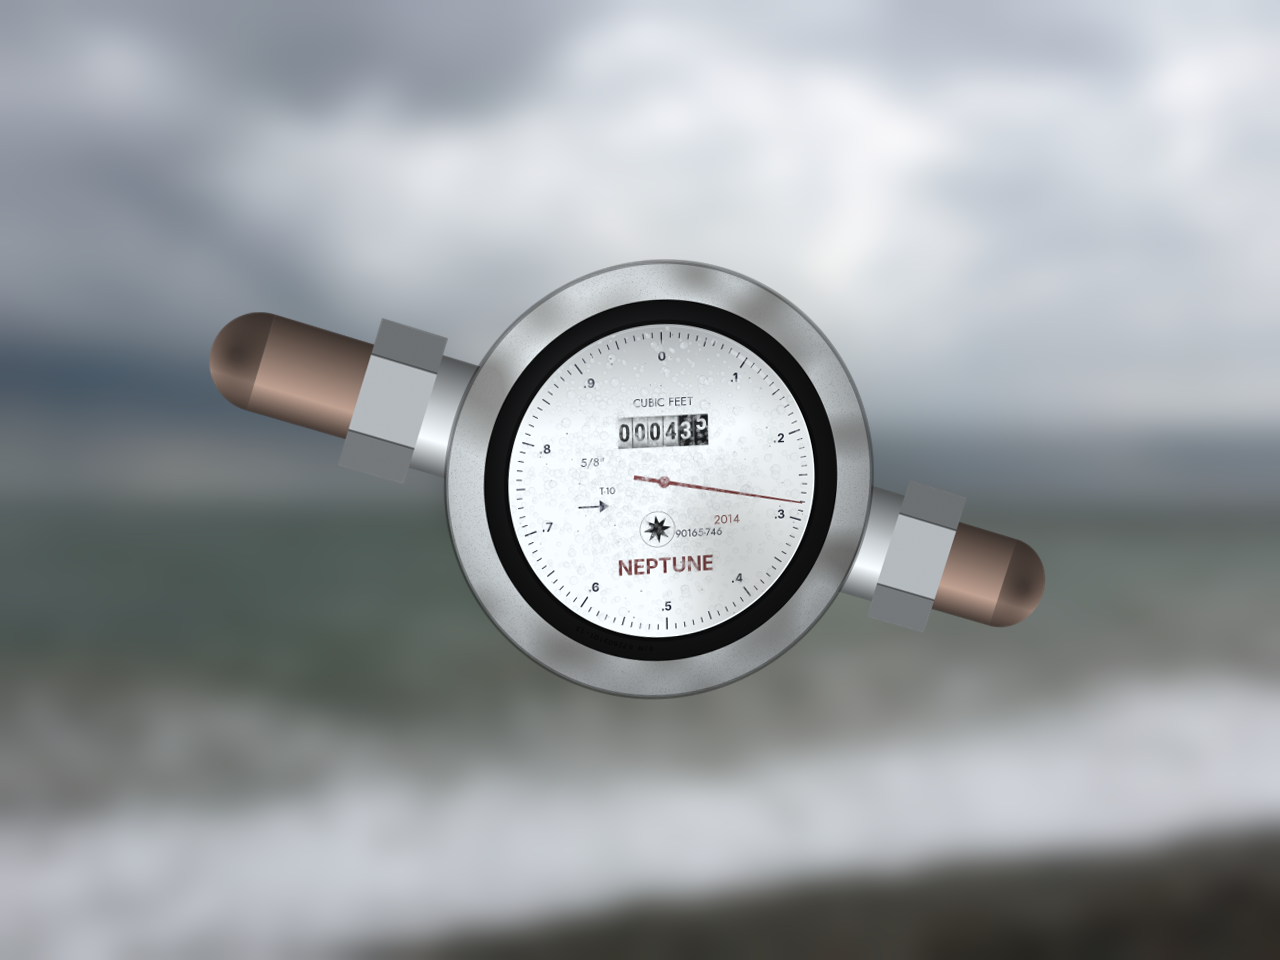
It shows 435.28,ft³
